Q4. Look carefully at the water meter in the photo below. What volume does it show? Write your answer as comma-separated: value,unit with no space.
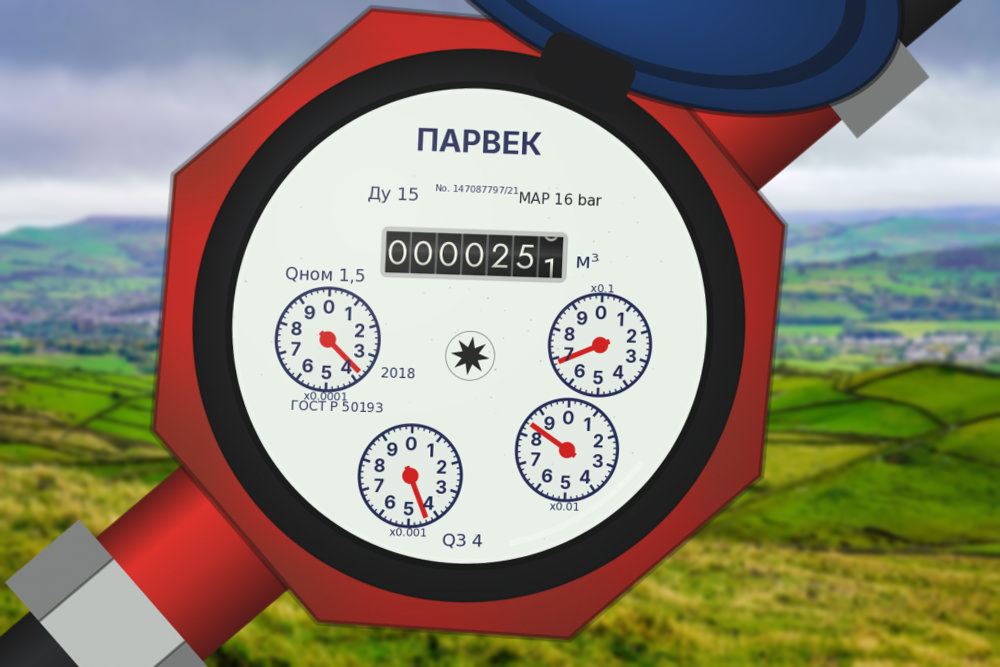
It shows 250.6843,m³
